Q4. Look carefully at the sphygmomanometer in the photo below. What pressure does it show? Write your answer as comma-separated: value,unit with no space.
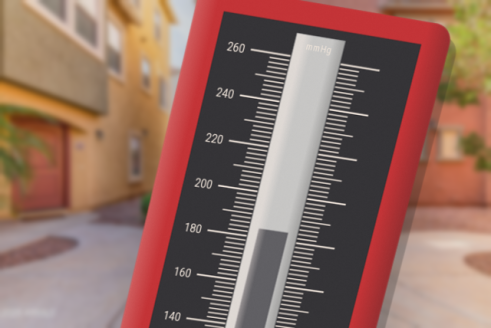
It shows 184,mmHg
